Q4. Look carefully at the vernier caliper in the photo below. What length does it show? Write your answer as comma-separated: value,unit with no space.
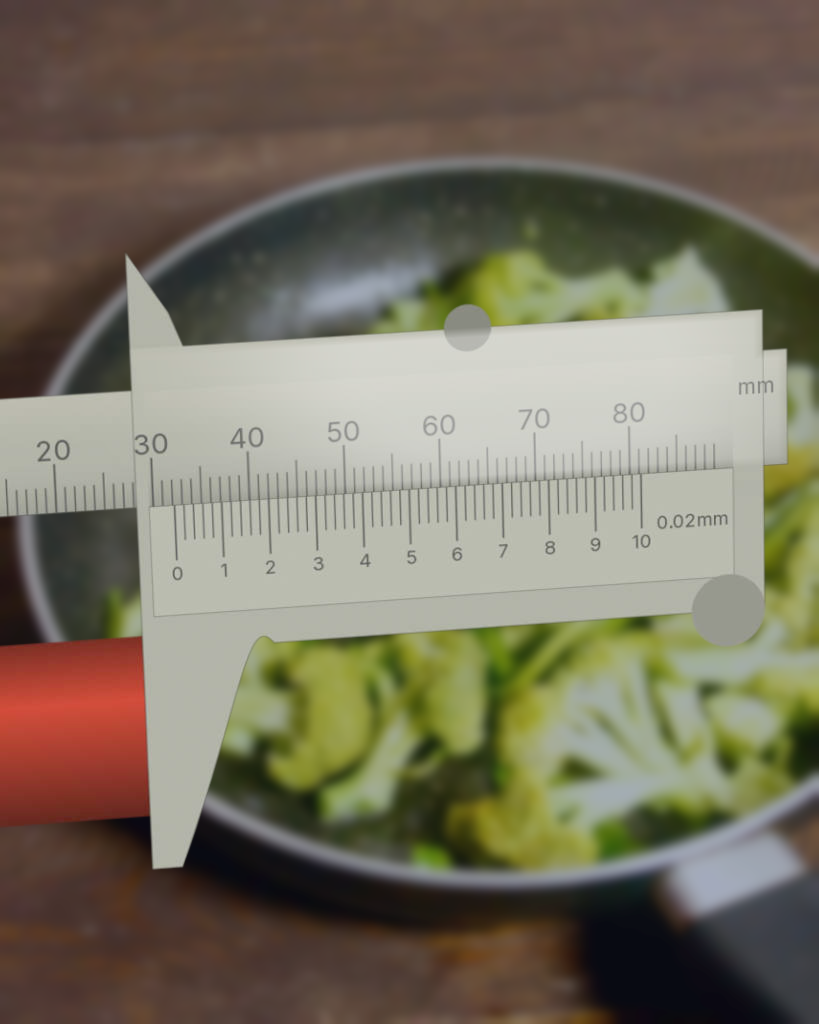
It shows 32.2,mm
